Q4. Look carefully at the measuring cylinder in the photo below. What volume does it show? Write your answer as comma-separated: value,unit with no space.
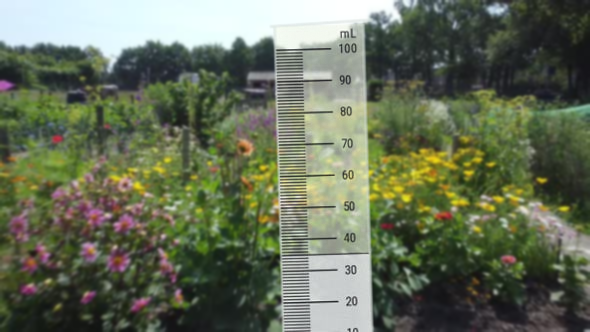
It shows 35,mL
